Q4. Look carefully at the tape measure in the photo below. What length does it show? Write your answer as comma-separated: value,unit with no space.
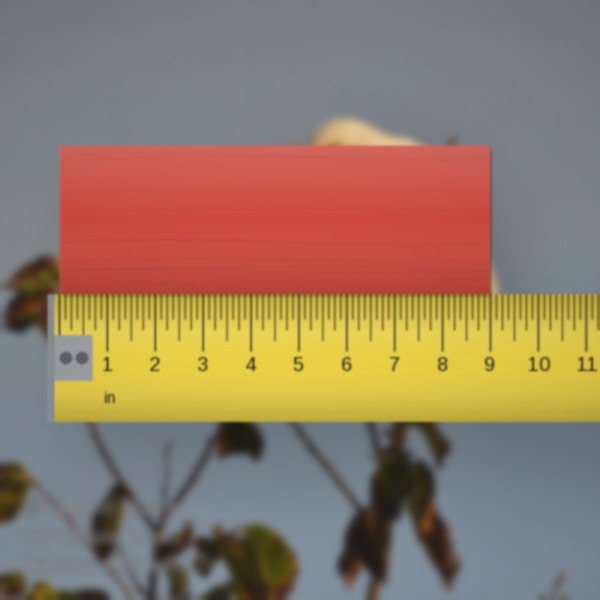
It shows 9,in
